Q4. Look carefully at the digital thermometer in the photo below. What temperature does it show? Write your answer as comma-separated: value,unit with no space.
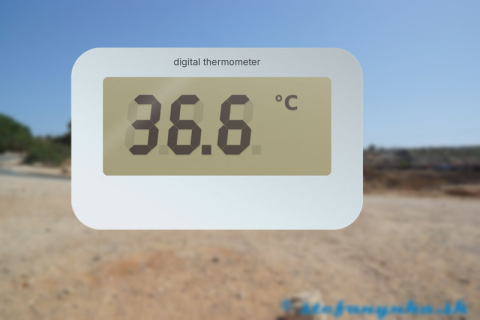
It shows 36.6,°C
